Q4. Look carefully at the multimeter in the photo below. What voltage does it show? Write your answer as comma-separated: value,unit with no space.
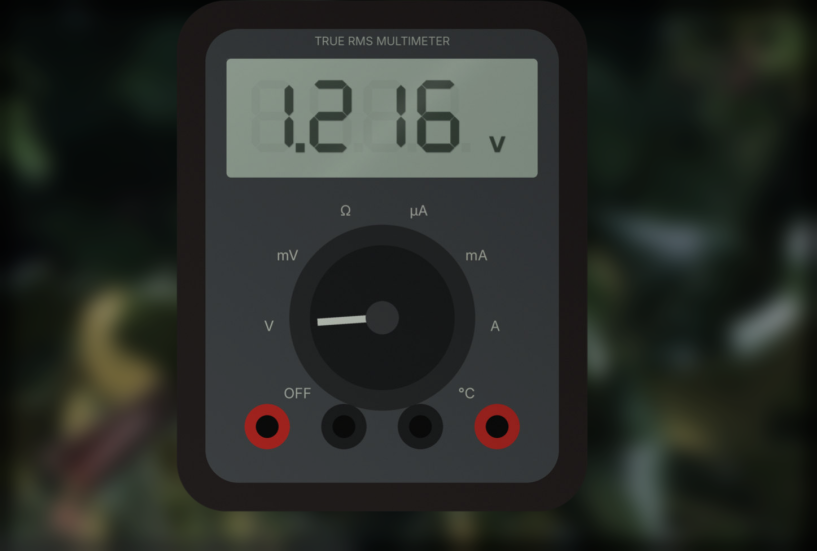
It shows 1.216,V
